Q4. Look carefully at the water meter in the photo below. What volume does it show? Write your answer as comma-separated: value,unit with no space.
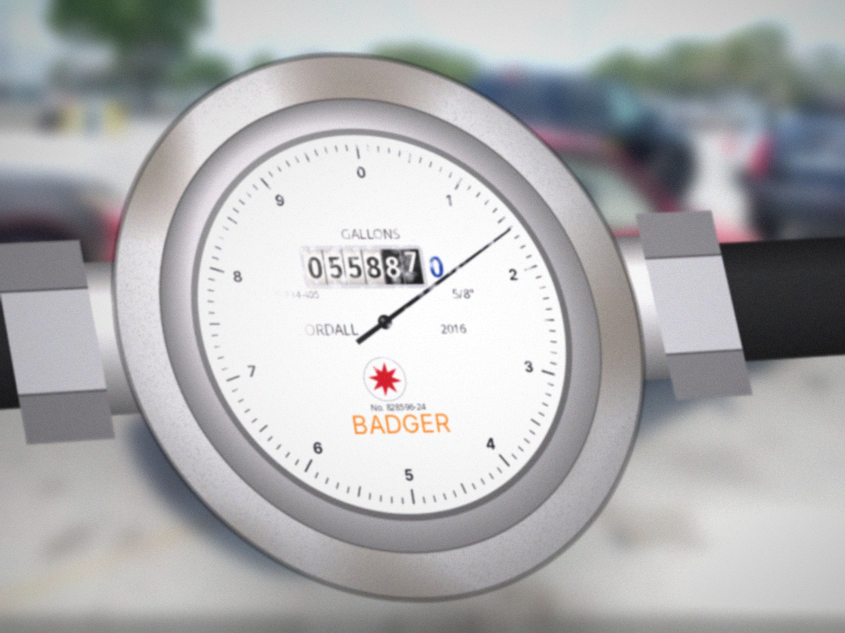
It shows 558871.6,gal
